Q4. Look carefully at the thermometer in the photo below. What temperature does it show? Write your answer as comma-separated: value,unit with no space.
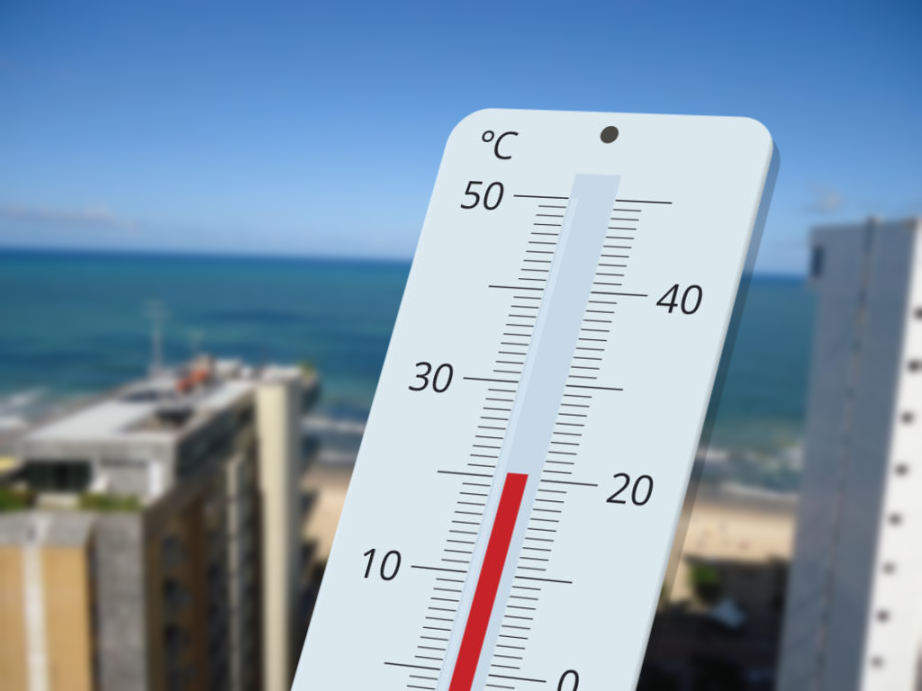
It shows 20.5,°C
